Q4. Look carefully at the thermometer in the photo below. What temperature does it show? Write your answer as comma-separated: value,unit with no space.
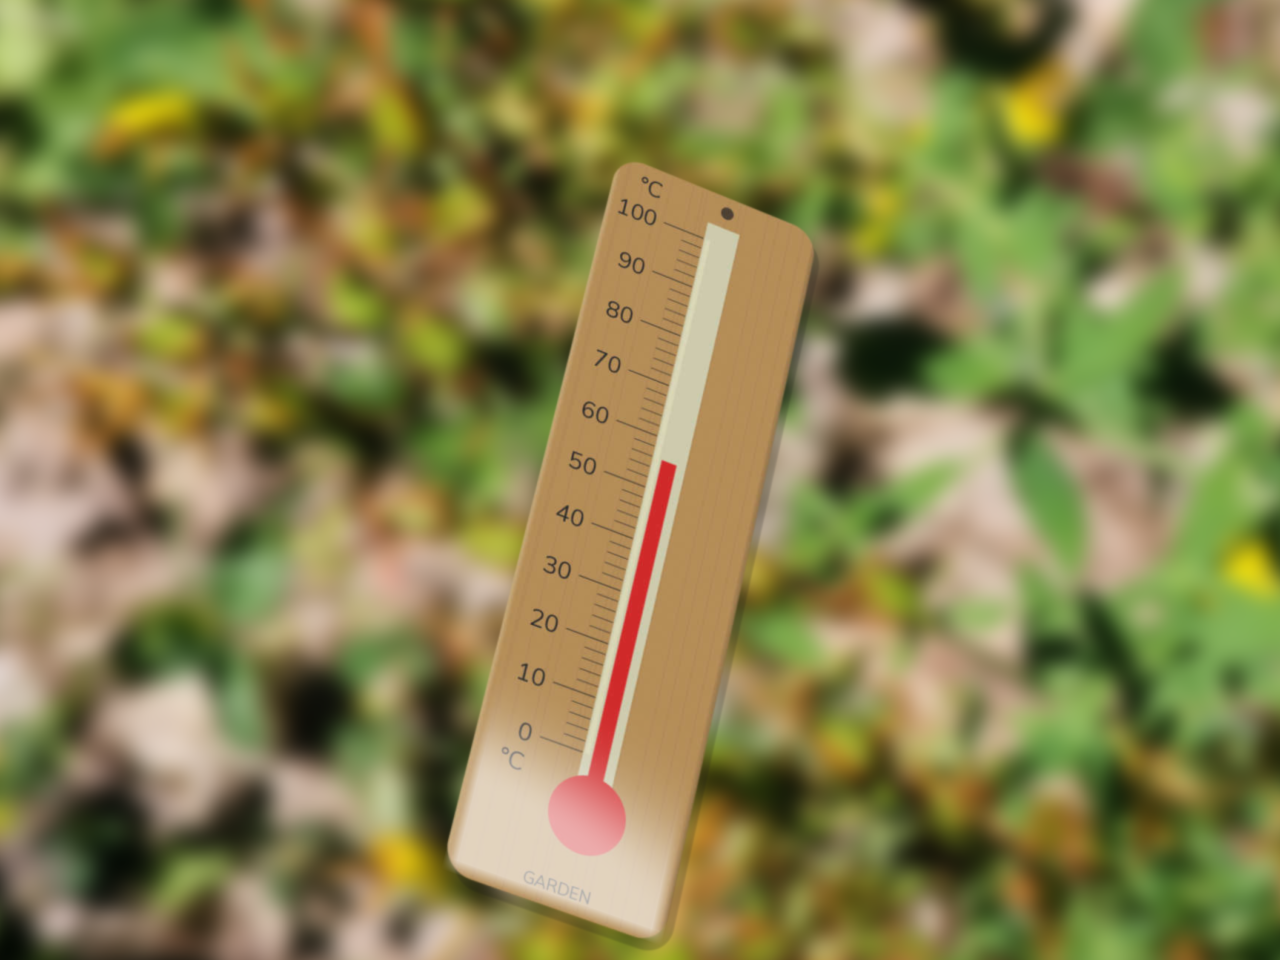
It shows 56,°C
